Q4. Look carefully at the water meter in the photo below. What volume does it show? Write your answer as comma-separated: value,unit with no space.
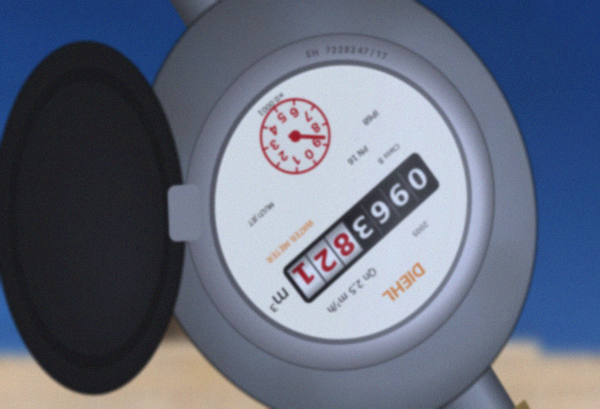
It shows 963.8208,m³
